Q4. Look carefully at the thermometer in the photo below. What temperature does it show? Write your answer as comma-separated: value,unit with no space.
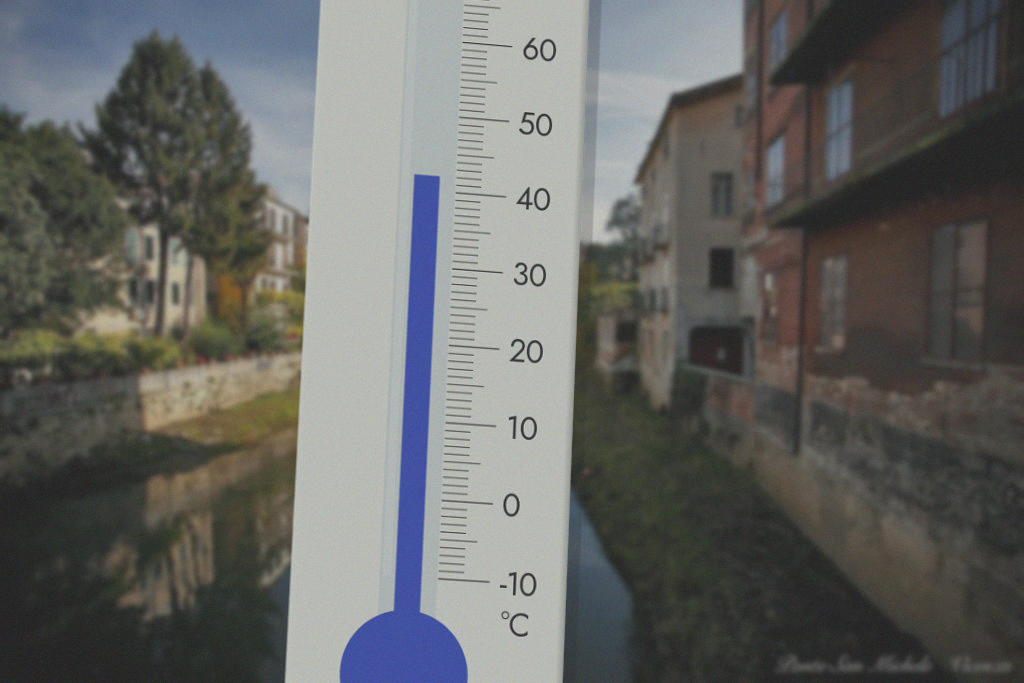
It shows 42,°C
